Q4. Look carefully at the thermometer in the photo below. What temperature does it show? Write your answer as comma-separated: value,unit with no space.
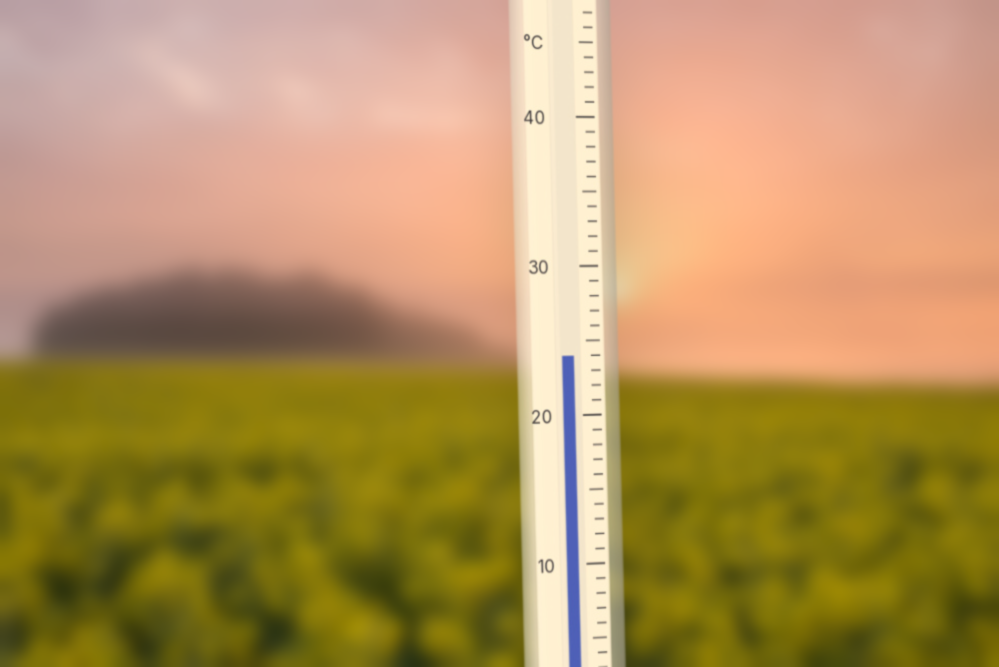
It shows 24,°C
